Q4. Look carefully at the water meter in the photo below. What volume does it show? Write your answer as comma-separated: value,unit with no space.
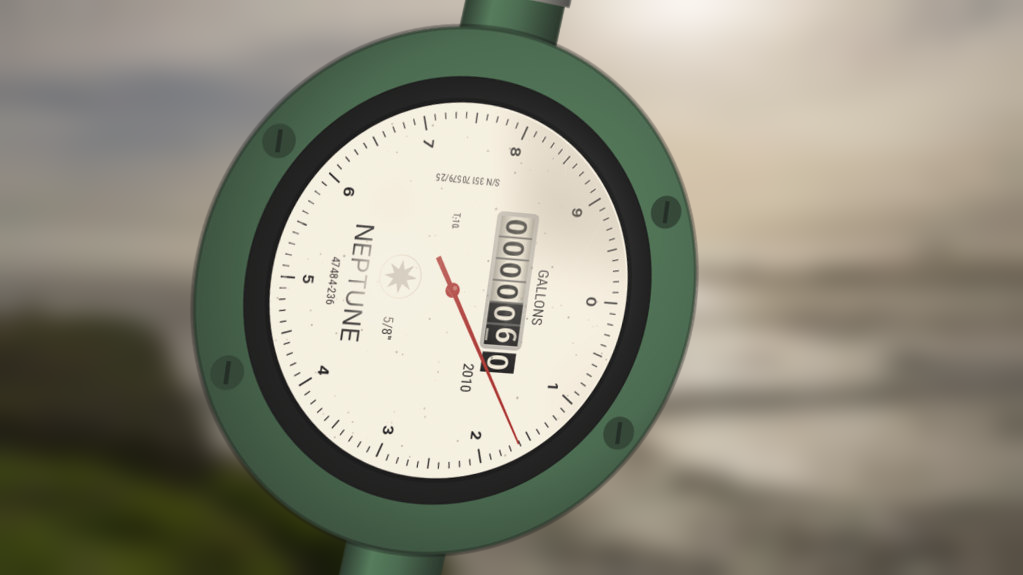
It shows 61.6,gal
